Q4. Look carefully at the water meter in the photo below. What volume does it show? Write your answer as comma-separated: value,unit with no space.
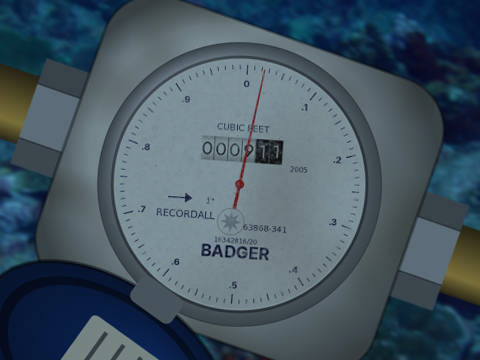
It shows 911.02,ft³
